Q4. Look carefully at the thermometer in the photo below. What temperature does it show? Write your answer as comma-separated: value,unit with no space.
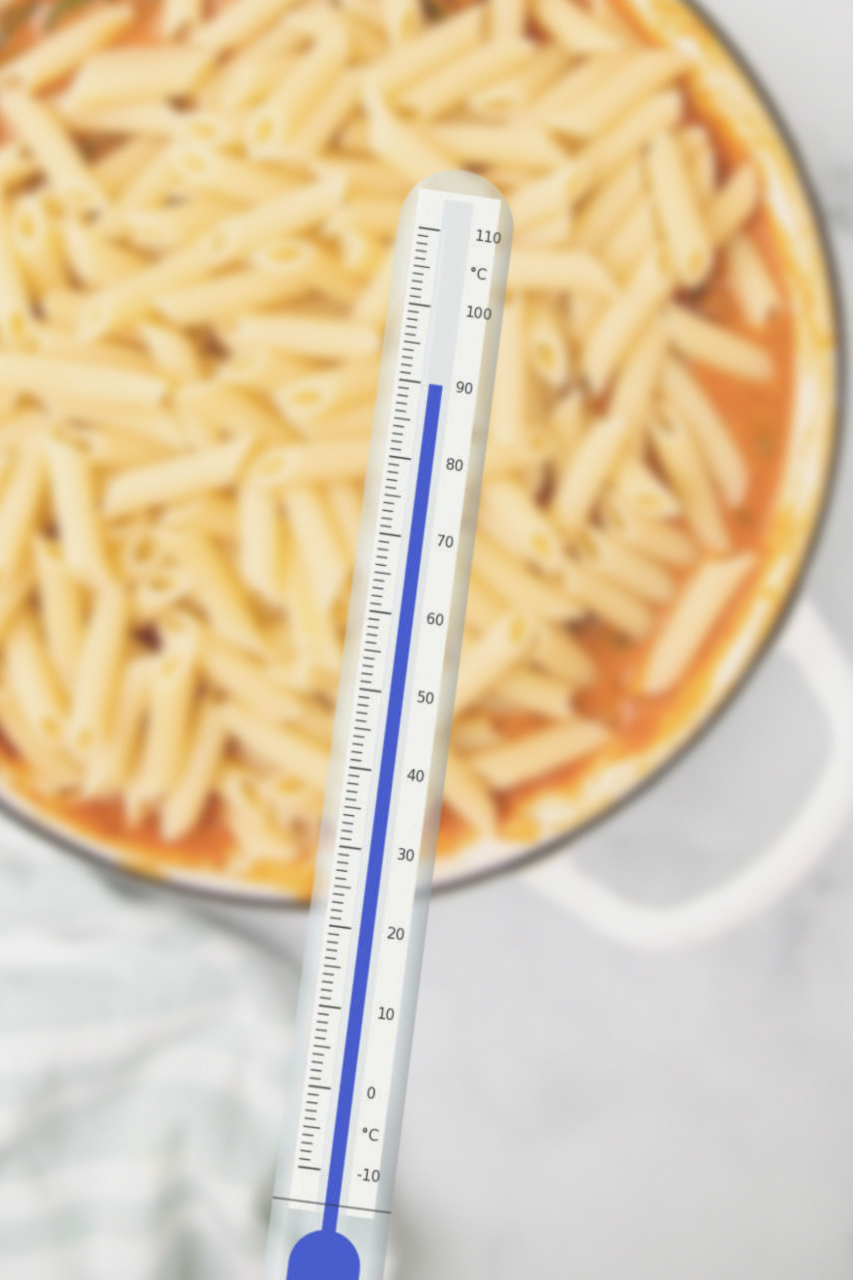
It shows 90,°C
